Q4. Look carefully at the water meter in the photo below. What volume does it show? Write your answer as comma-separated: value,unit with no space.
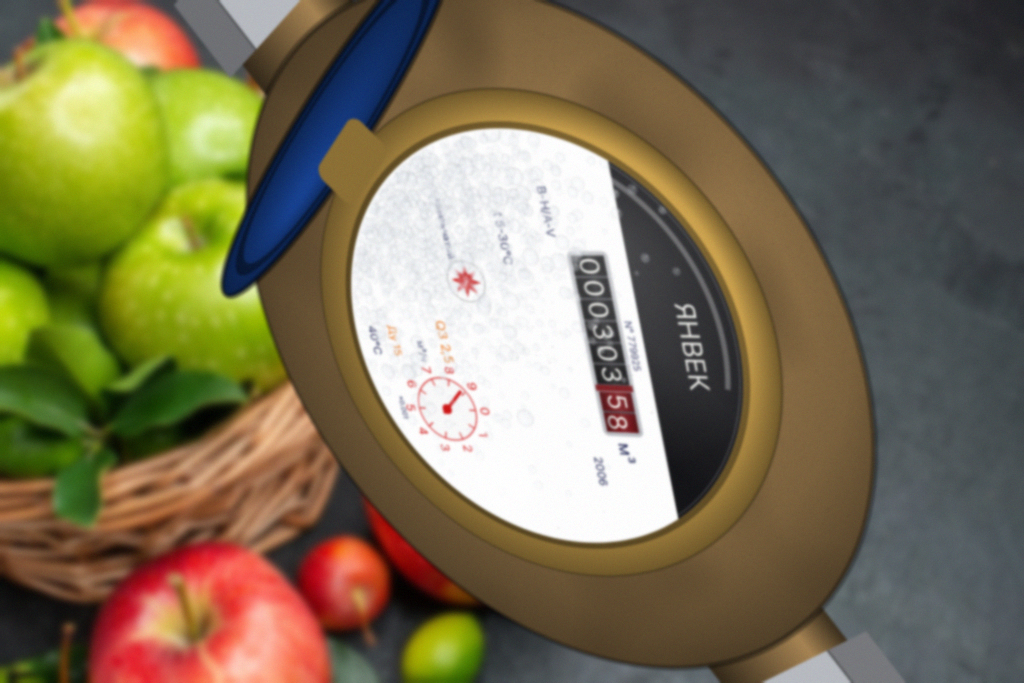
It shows 303.578,m³
